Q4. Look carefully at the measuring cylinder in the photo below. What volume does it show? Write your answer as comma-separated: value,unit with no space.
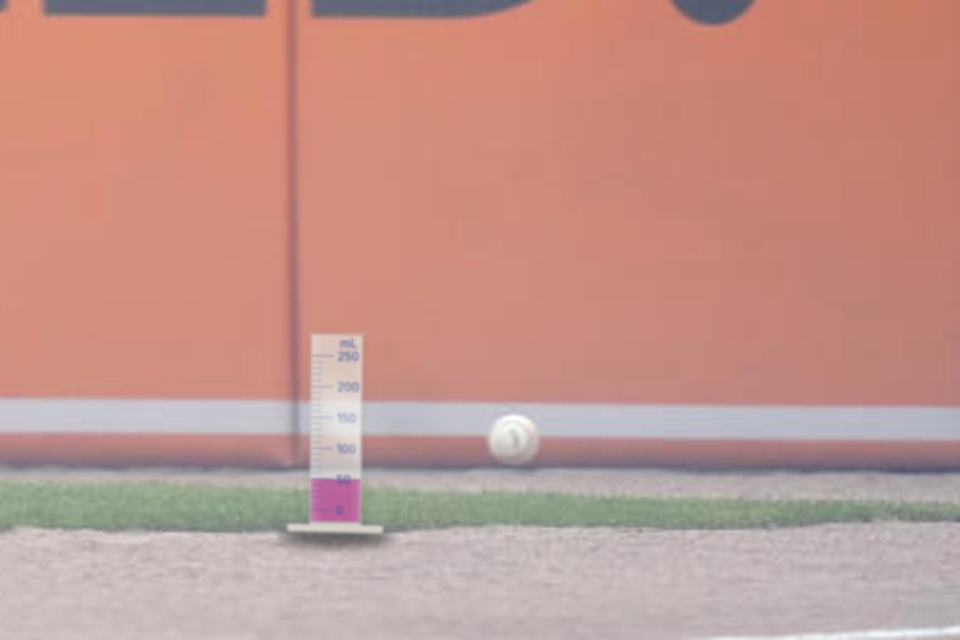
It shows 50,mL
